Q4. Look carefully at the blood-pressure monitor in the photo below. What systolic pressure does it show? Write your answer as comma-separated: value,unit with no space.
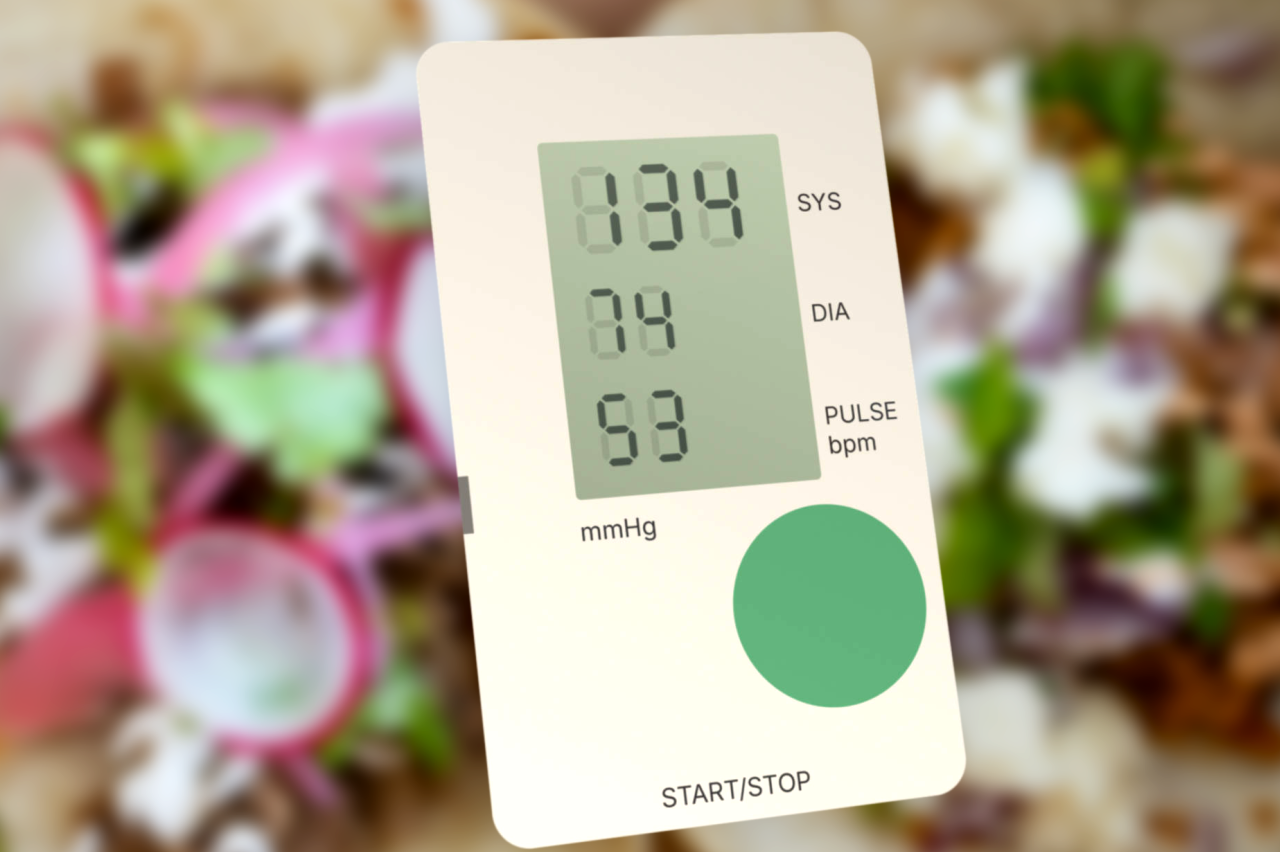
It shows 134,mmHg
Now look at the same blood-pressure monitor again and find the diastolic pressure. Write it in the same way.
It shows 74,mmHg
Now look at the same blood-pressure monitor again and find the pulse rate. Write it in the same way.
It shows 53,bpm
